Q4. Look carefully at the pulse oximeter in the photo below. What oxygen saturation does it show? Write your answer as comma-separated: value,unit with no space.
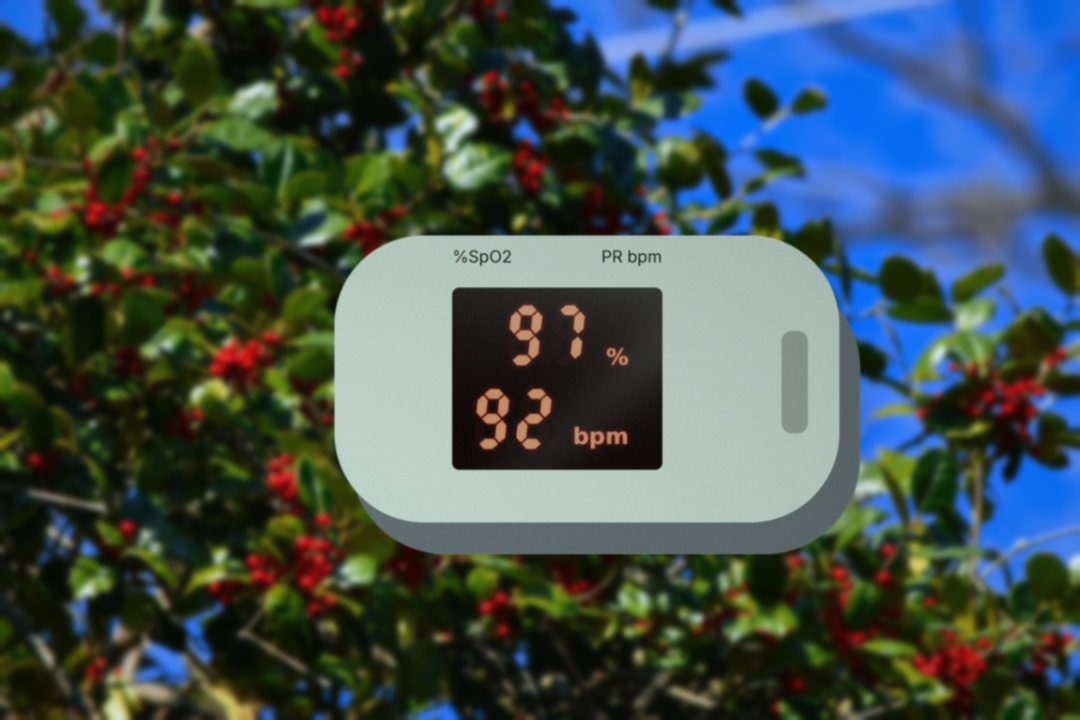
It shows 97,%
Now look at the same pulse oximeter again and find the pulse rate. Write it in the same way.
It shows 92,bpm
